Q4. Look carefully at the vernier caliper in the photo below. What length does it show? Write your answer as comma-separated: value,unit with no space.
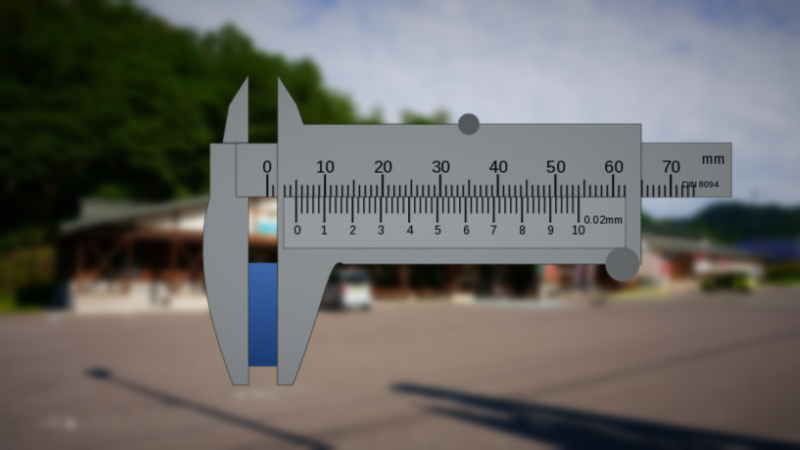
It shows 5.0,mm
